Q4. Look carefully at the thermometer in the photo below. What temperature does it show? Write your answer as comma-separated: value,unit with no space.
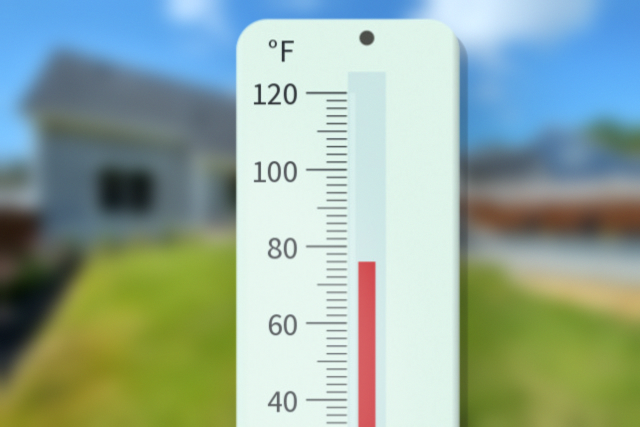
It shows 76,°F
